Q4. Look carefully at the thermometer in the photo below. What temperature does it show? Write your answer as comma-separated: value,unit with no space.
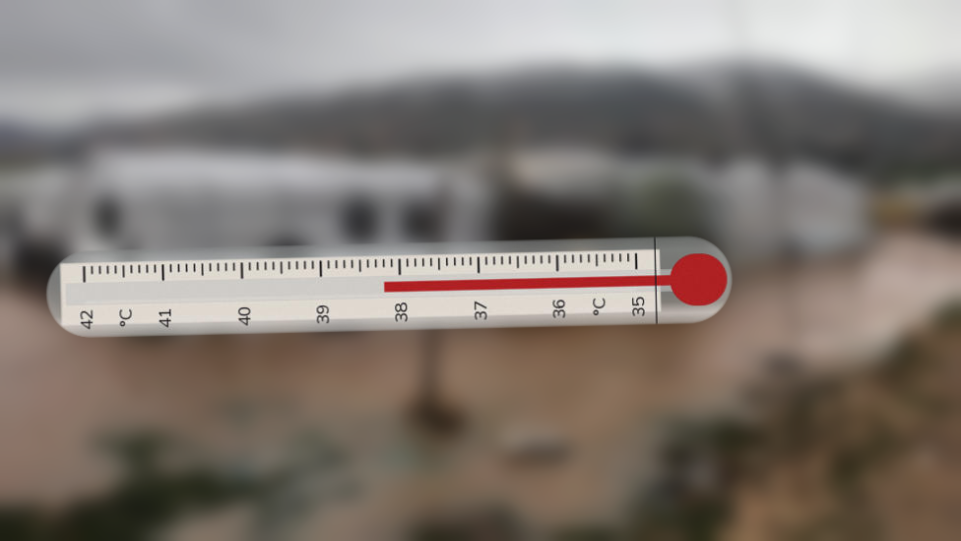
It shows 38.2,°C
